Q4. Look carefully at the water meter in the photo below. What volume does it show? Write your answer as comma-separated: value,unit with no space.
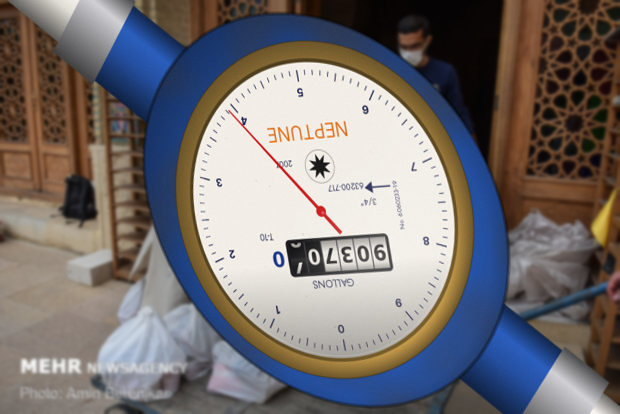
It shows 9037073.9,gal
